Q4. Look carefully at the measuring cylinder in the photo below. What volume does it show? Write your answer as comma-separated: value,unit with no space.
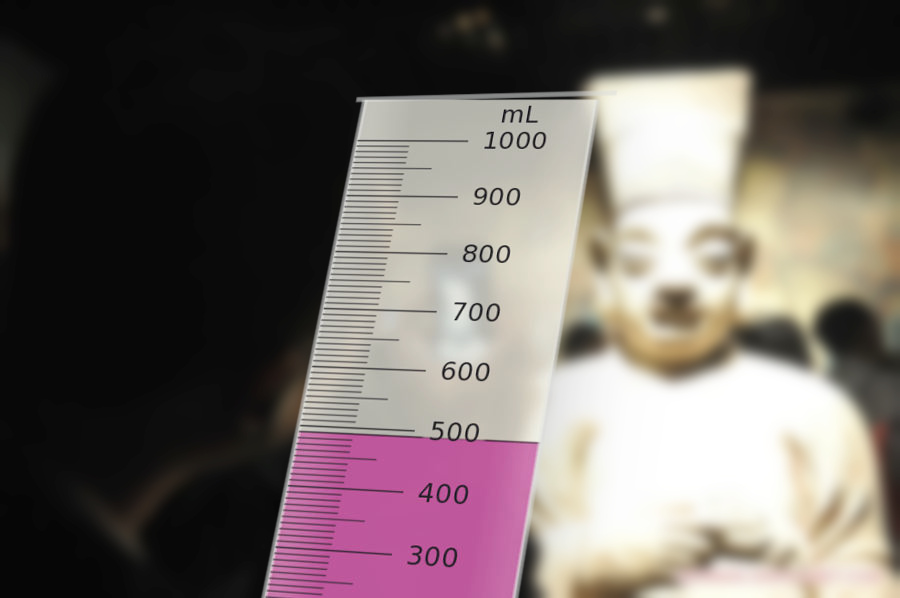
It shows 490,mL
